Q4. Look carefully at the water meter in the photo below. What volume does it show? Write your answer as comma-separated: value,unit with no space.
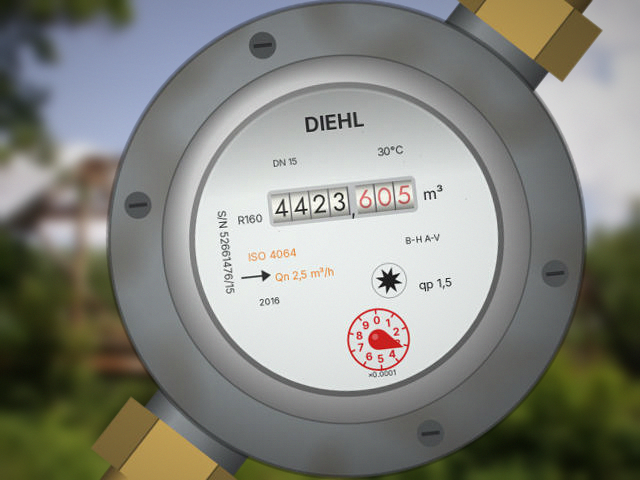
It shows 4423.6053,m³
